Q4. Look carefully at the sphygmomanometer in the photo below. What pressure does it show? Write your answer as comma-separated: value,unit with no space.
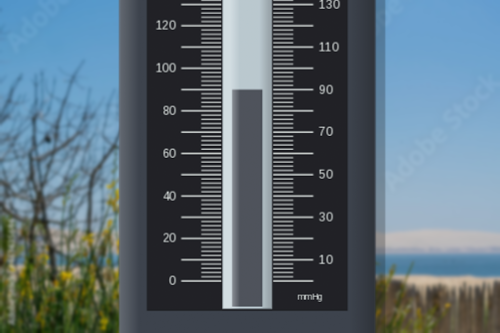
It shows 90,mmHg
